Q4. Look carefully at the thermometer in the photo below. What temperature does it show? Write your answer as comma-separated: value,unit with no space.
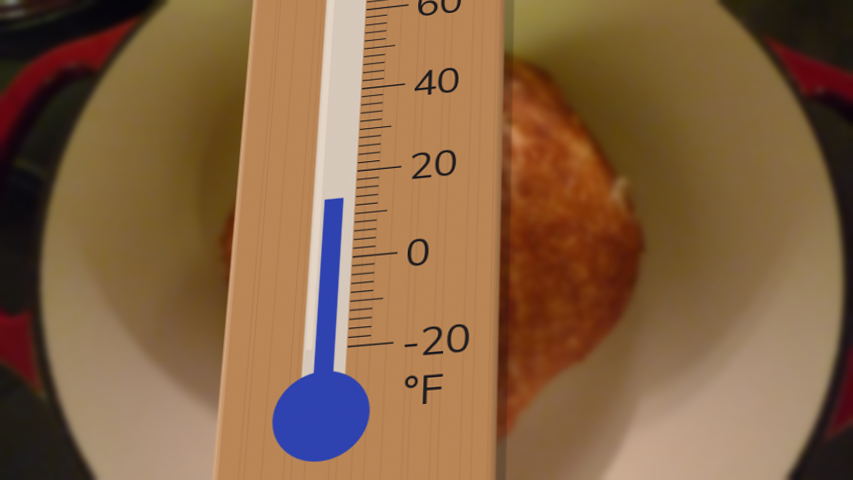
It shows 14,°F
